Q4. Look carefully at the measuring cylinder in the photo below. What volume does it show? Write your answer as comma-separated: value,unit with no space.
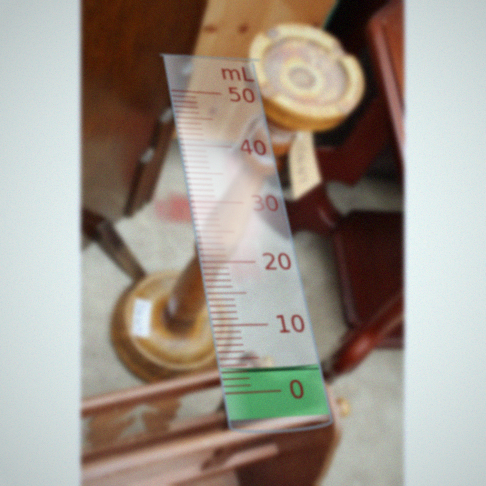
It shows 3,mL
